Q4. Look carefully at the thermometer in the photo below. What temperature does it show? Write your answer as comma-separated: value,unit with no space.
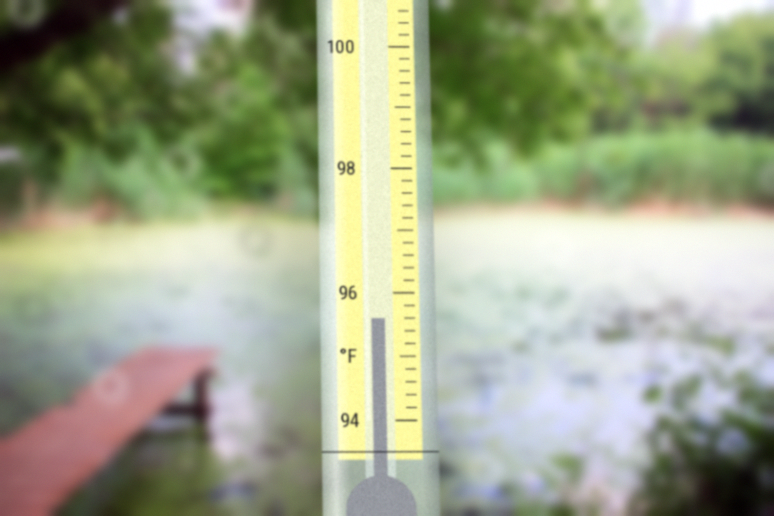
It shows 95.6,°F
